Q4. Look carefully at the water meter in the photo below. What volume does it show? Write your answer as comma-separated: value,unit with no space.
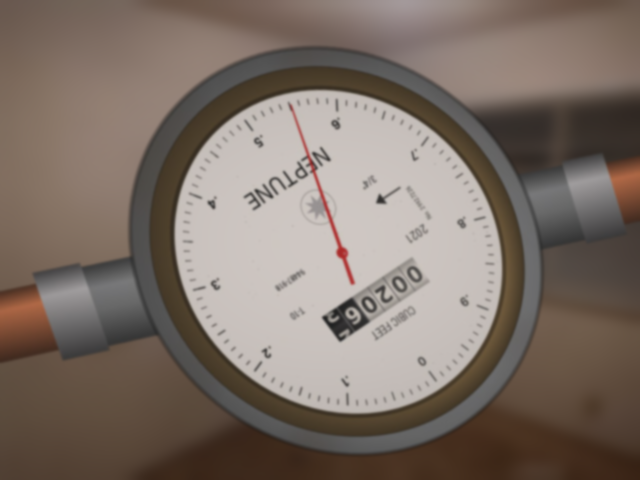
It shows 2062.55,ft³
